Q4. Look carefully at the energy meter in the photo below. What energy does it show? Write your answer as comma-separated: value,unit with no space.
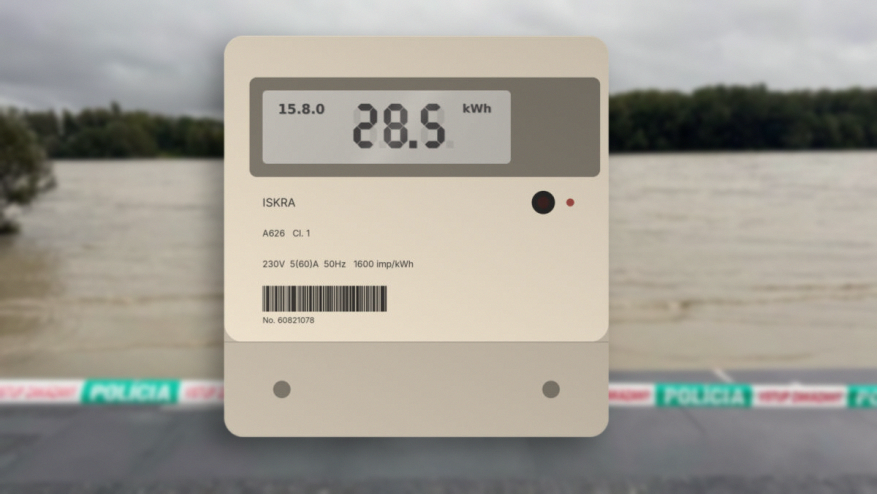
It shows 28.5,kWh
